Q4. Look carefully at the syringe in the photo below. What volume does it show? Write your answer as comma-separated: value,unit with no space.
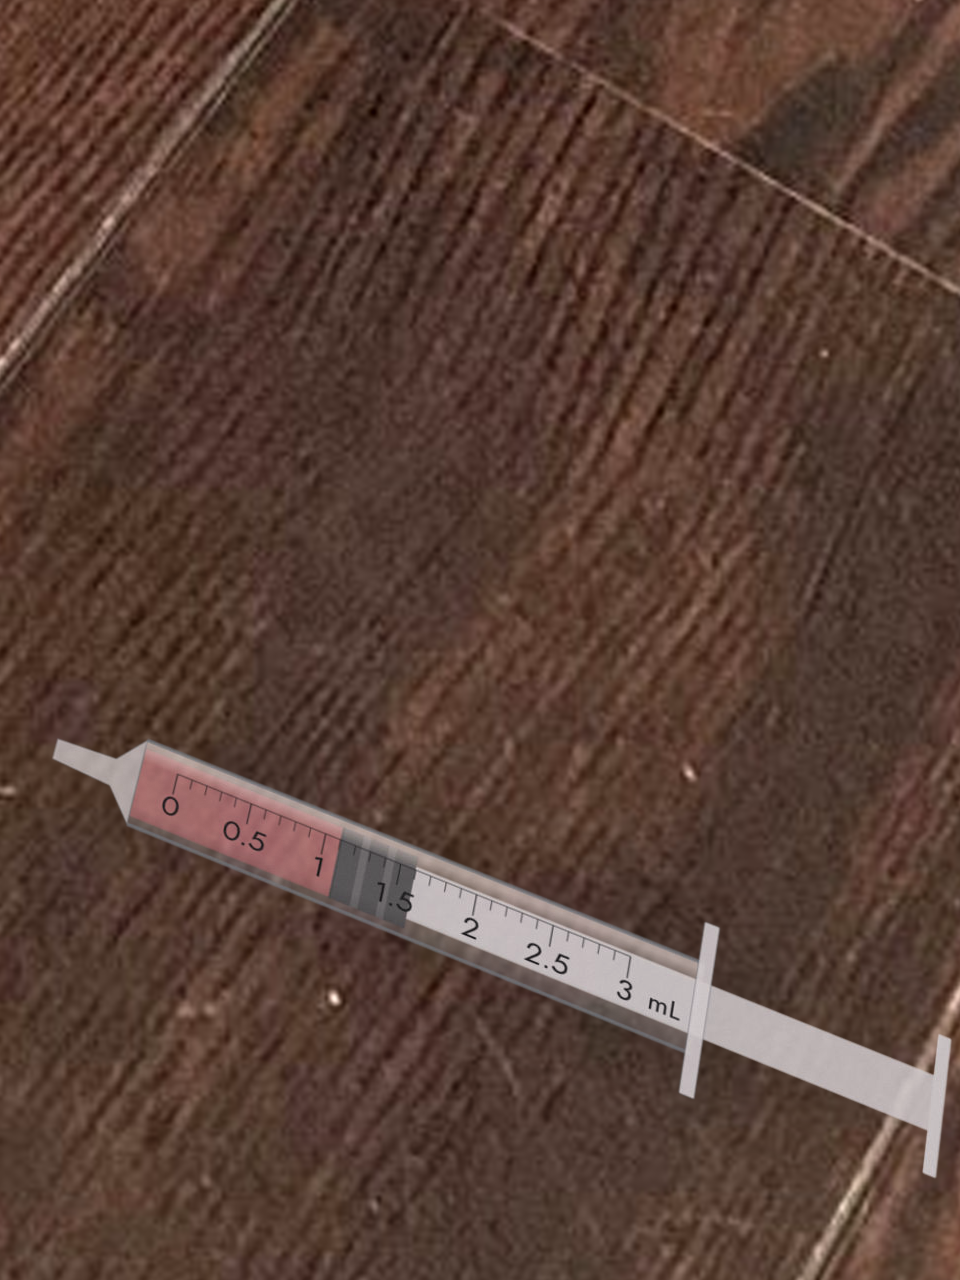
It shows 1.1,mL
